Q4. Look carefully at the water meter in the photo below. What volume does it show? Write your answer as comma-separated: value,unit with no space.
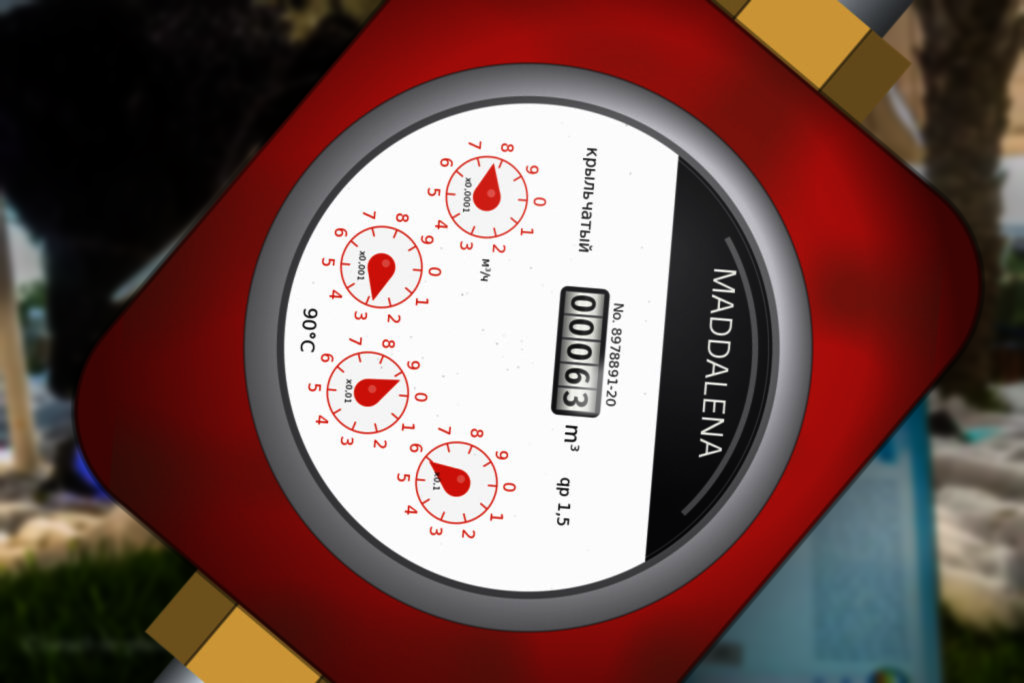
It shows 63.5927,m³
